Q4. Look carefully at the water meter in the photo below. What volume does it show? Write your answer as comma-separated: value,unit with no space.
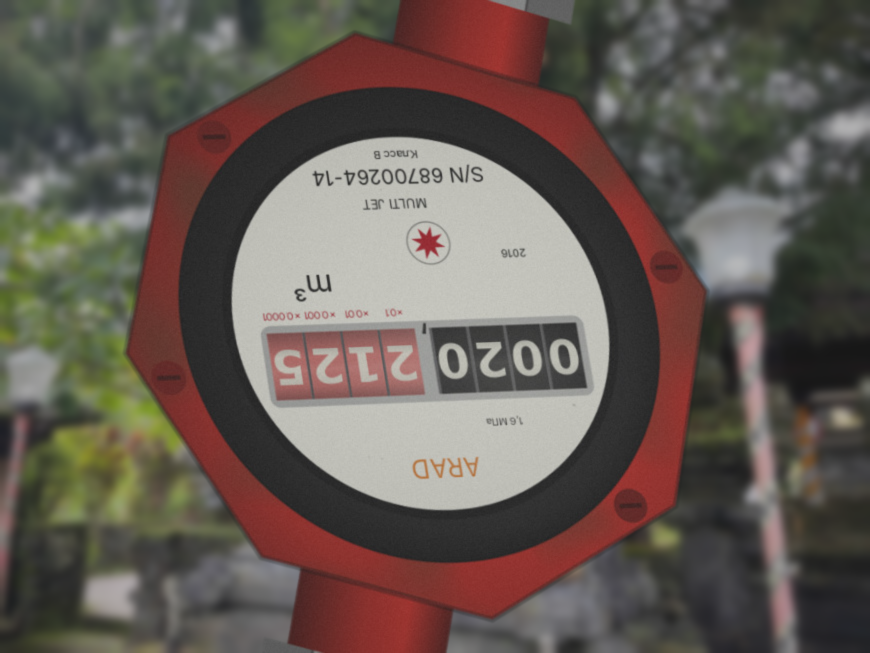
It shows 20.2125,m³
